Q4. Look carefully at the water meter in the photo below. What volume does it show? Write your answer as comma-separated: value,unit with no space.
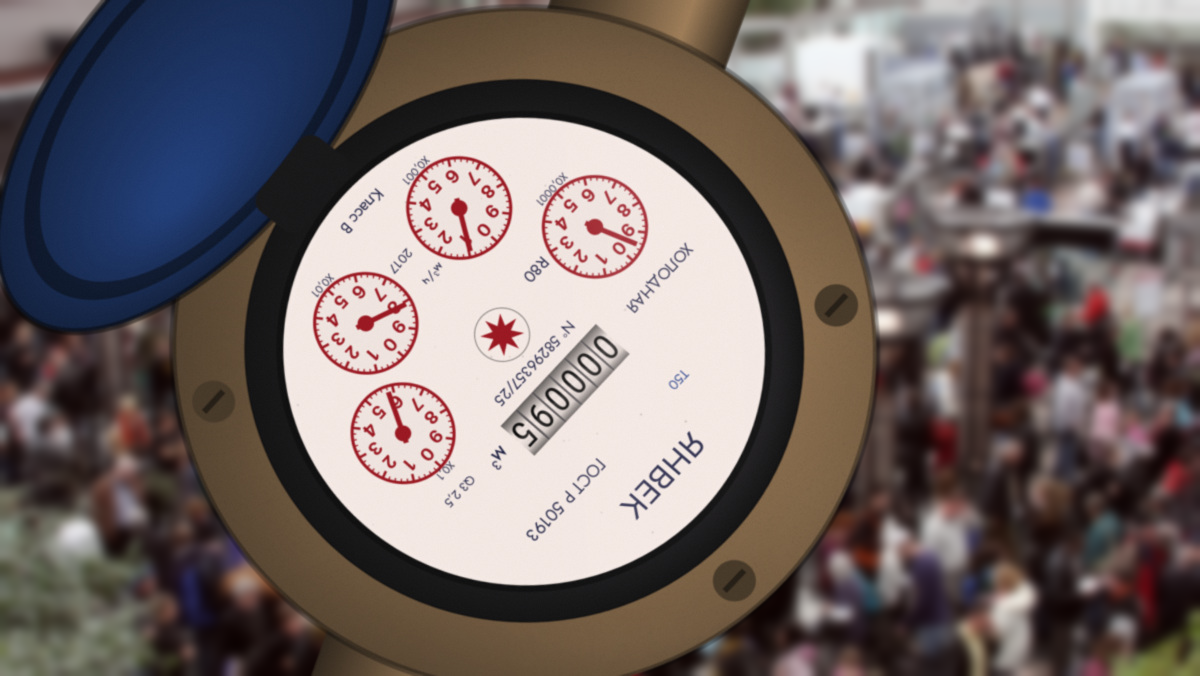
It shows 95.5809,m³
